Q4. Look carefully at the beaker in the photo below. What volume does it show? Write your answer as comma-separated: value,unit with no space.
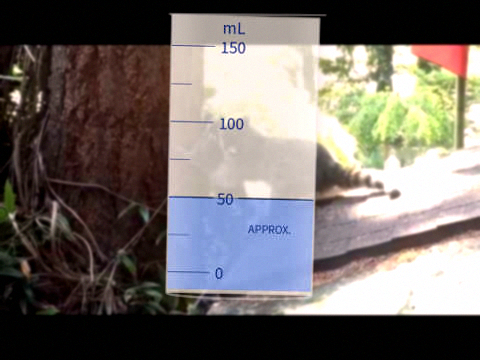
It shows 50,mL
